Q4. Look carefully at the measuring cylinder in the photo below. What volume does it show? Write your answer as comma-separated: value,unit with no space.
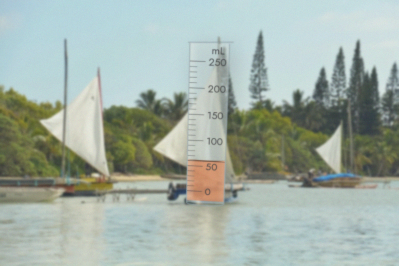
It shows 60,mL
